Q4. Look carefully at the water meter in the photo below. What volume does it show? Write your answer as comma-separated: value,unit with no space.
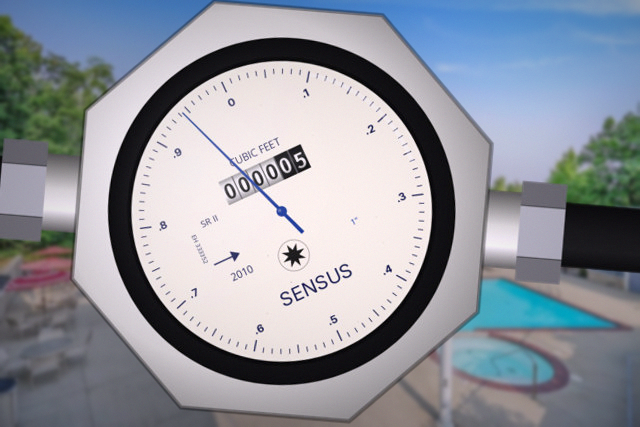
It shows 4.94,ft³
